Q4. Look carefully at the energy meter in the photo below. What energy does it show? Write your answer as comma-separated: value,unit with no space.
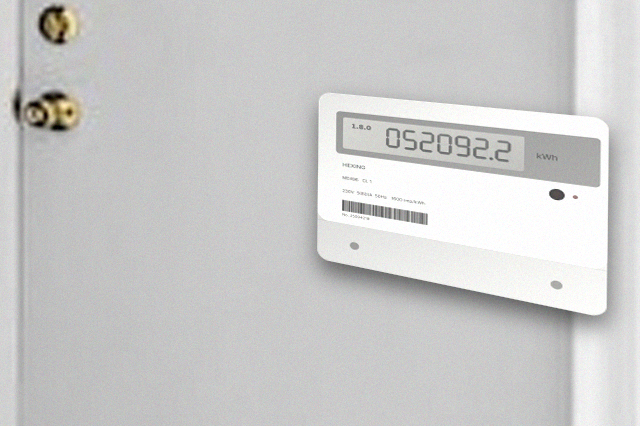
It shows 52092.2,kWh
